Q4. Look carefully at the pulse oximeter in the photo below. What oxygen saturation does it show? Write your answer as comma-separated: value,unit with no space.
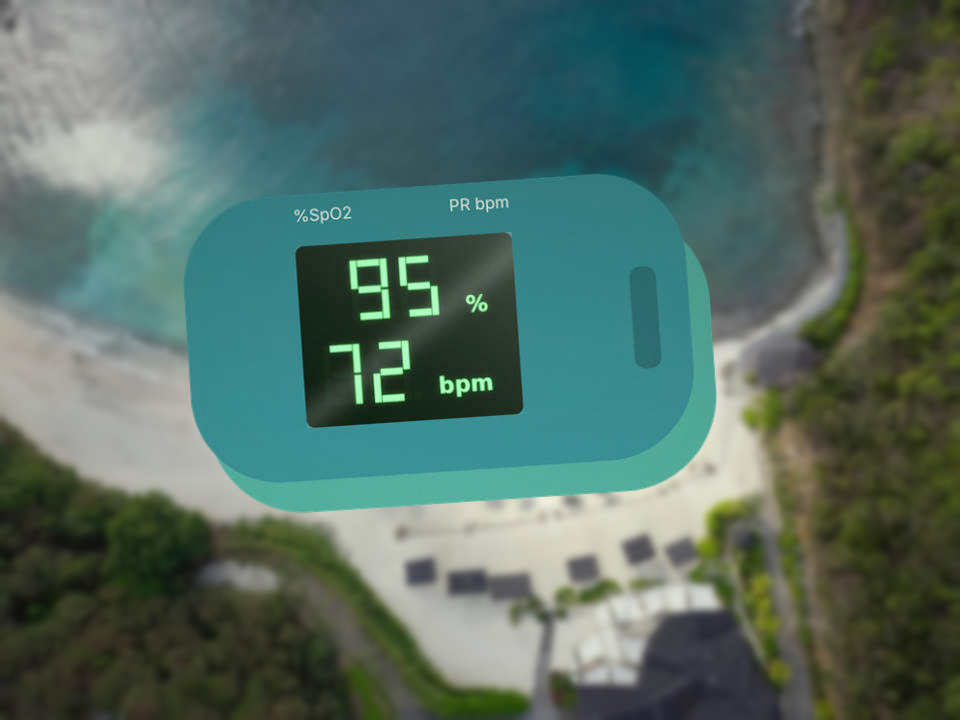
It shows 95,%
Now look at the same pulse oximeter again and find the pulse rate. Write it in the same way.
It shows 72,bpm
